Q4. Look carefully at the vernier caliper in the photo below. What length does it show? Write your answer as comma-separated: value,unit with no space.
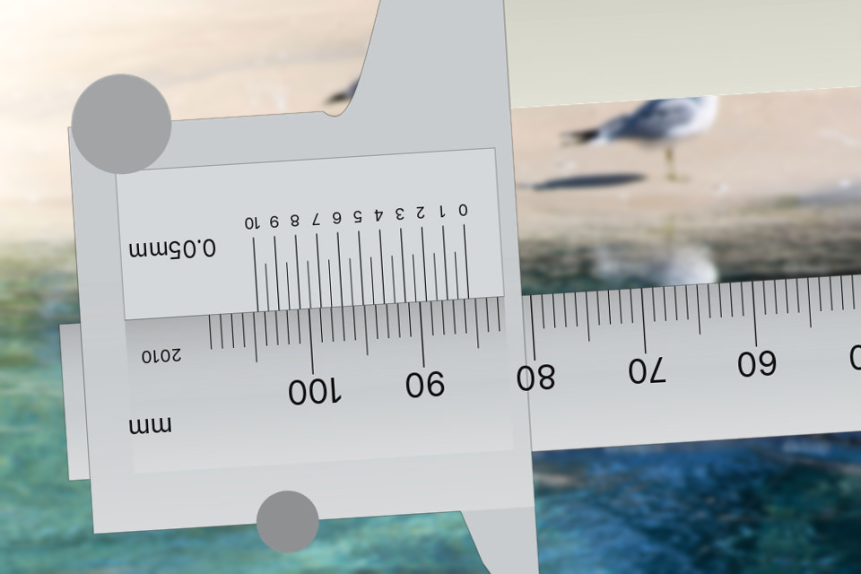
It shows 85.6,mm
